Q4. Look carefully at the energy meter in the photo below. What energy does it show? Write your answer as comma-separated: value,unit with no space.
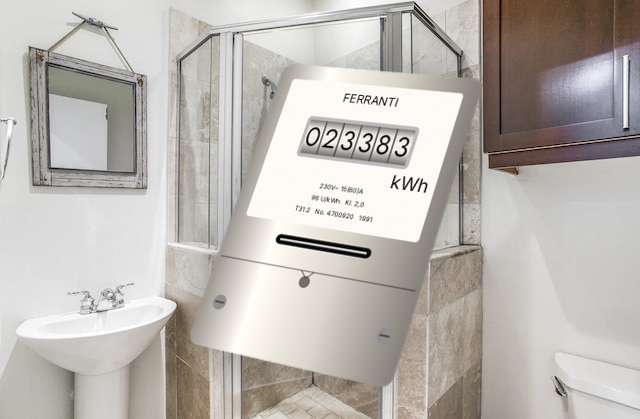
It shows 23383,kWh
